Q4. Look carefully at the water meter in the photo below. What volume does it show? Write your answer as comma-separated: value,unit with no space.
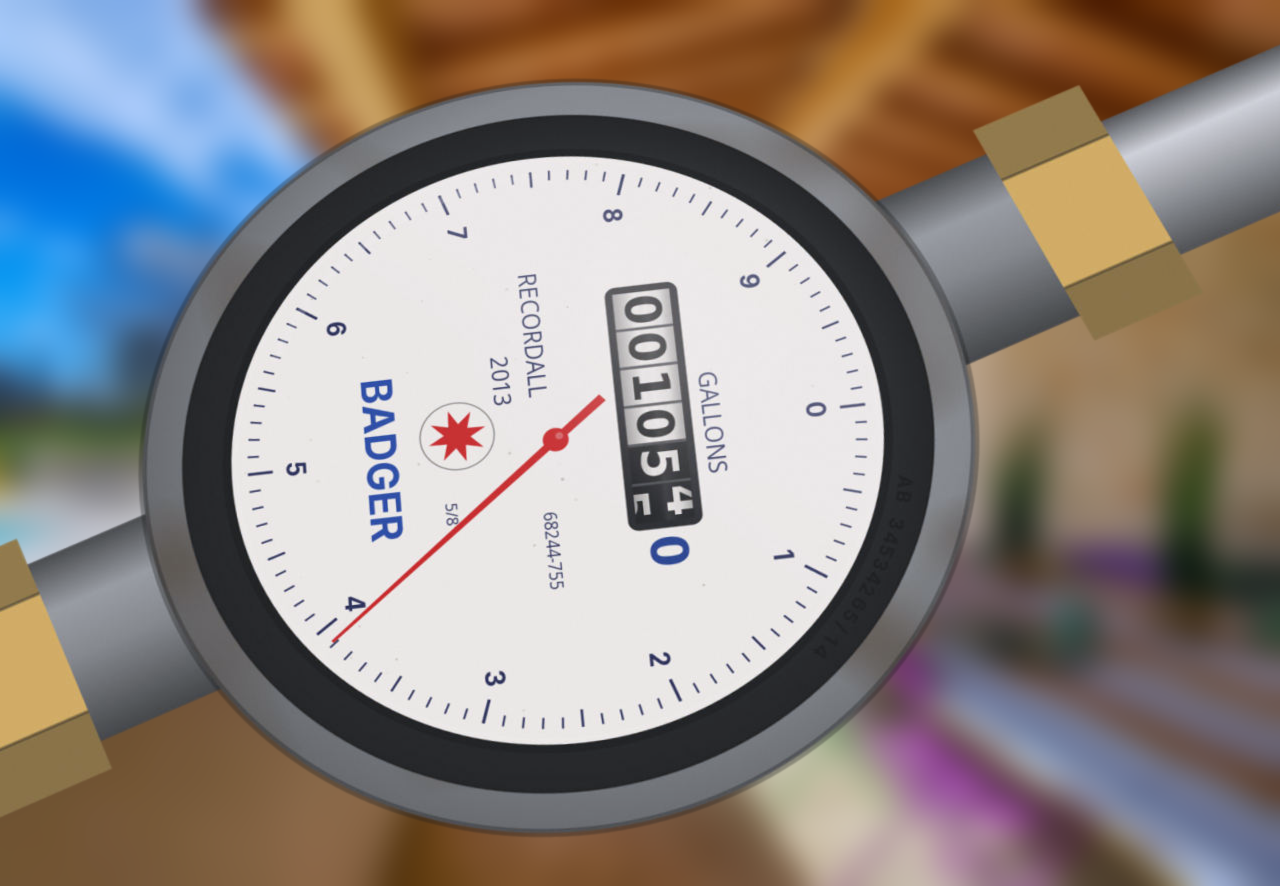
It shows 10543.9,gal
